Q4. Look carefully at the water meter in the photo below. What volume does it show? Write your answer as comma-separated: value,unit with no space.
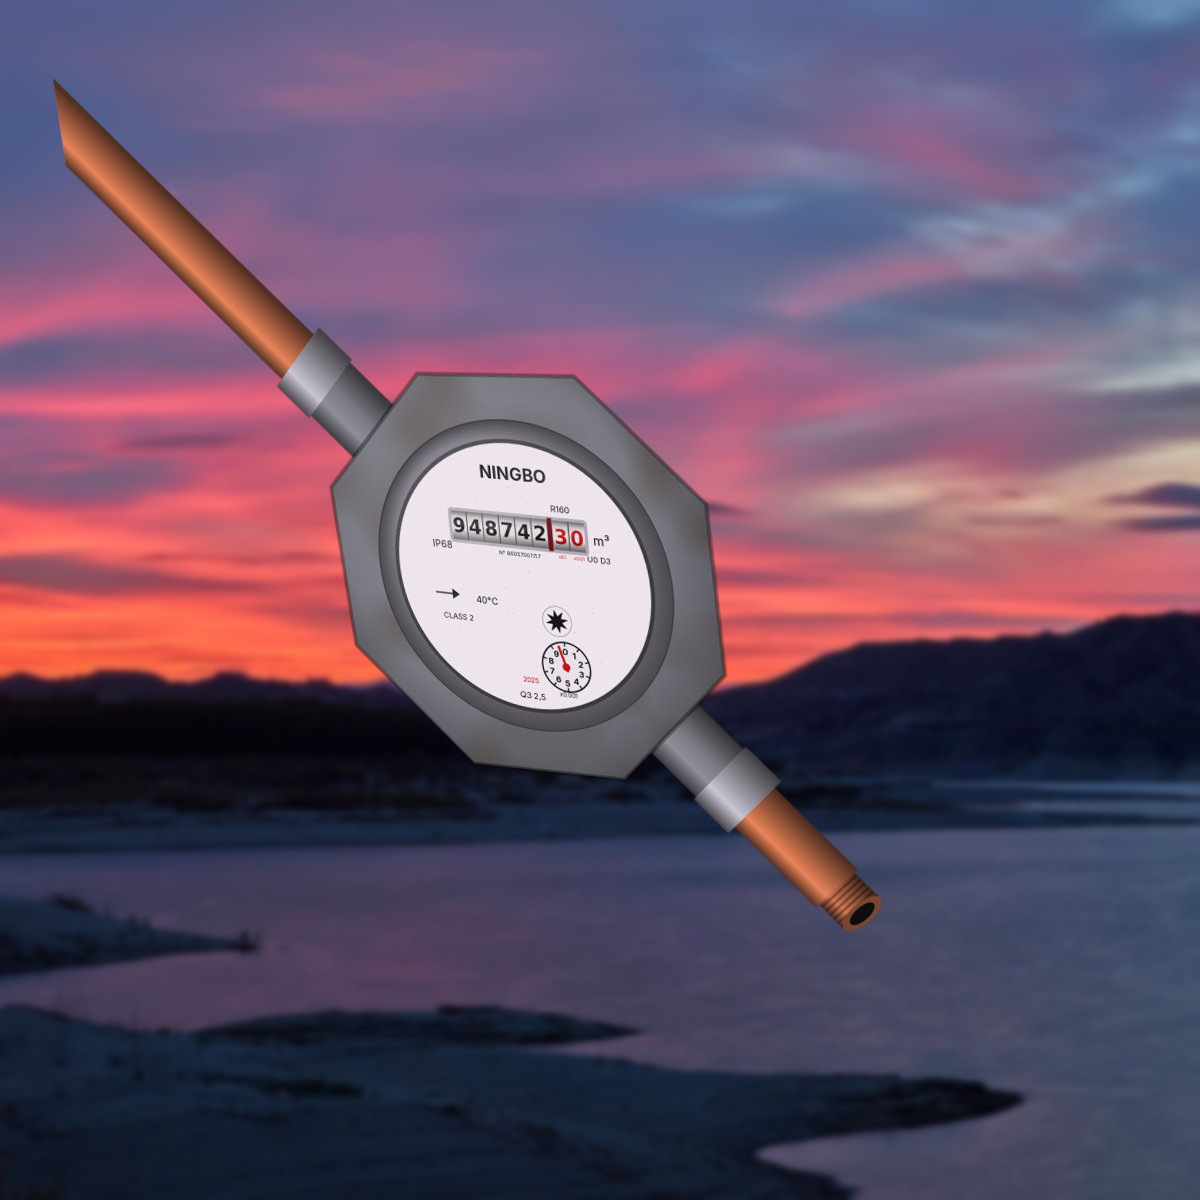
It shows 948742.299,m³
